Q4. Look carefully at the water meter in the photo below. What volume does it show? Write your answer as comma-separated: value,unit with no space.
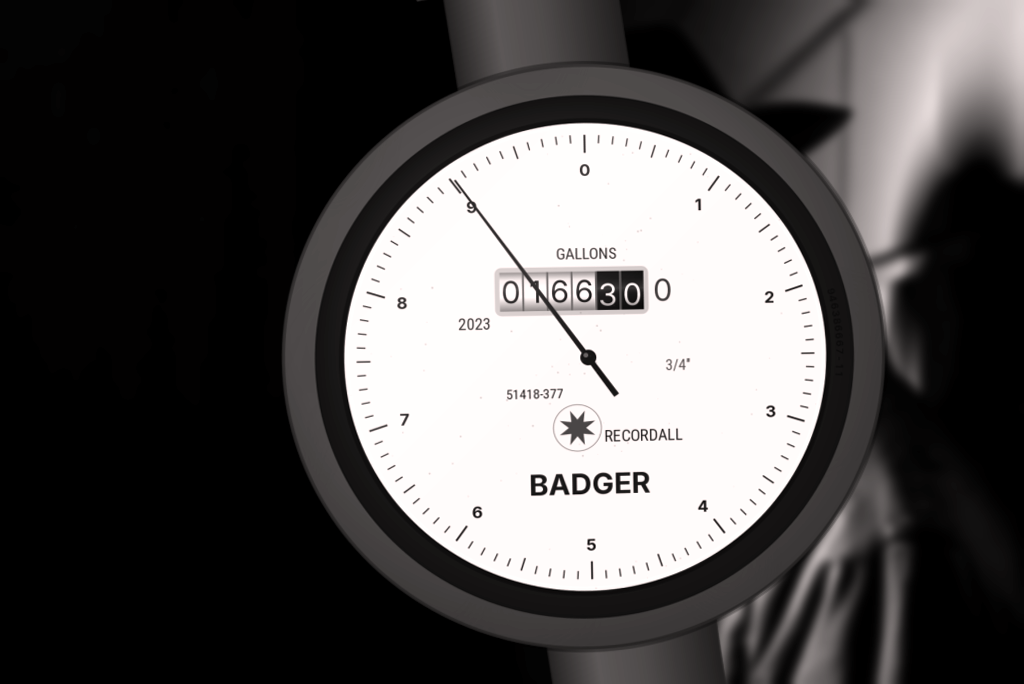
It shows 166299.0,gal
